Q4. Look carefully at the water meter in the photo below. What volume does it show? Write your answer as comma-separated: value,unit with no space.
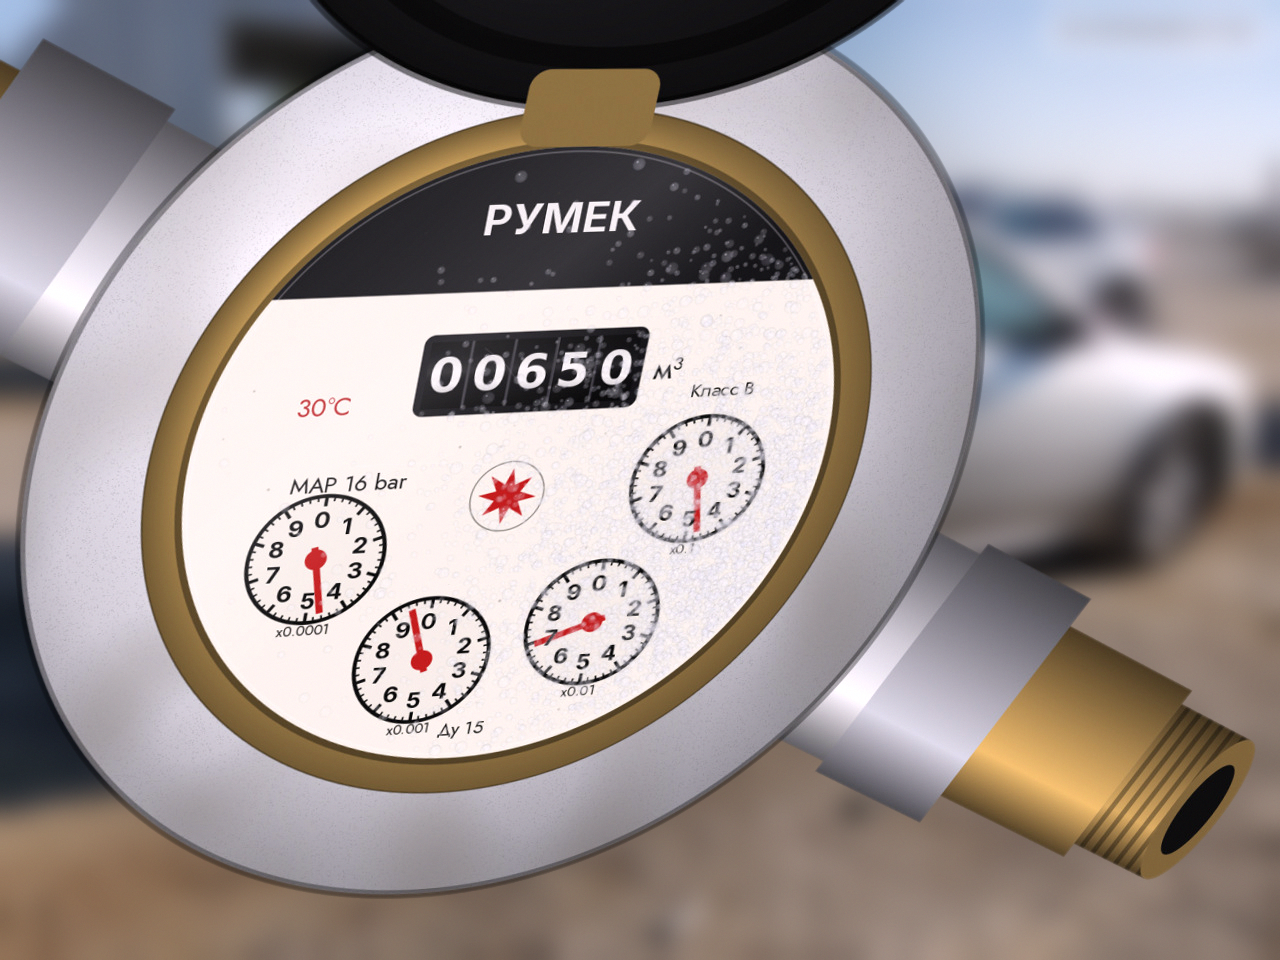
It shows 650.4694,m³
